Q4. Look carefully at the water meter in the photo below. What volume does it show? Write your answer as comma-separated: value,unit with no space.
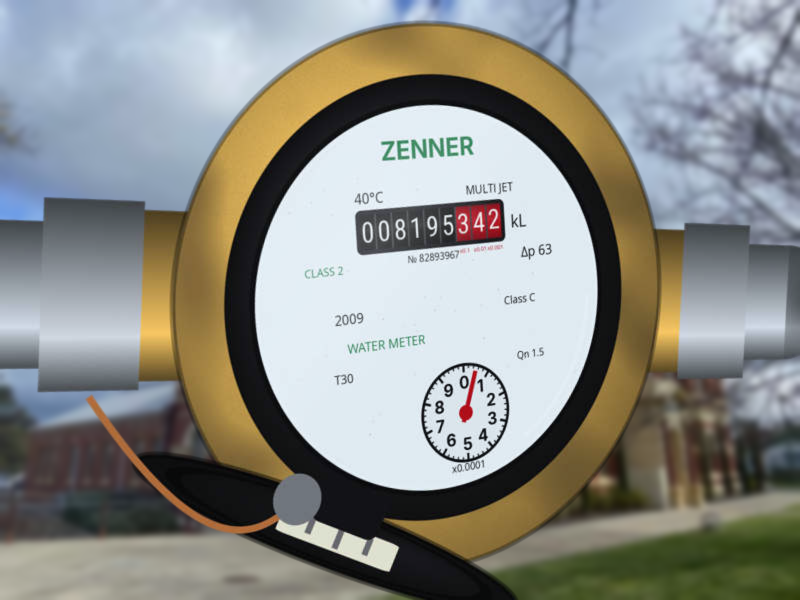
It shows 8195.3420,kL
